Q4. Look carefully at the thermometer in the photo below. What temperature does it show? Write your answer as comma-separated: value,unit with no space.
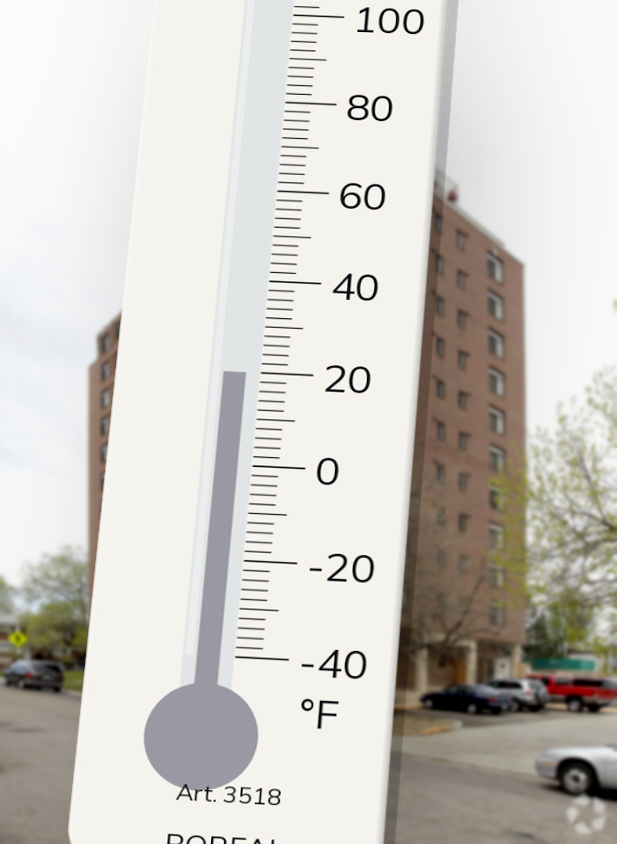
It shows 20,°F
